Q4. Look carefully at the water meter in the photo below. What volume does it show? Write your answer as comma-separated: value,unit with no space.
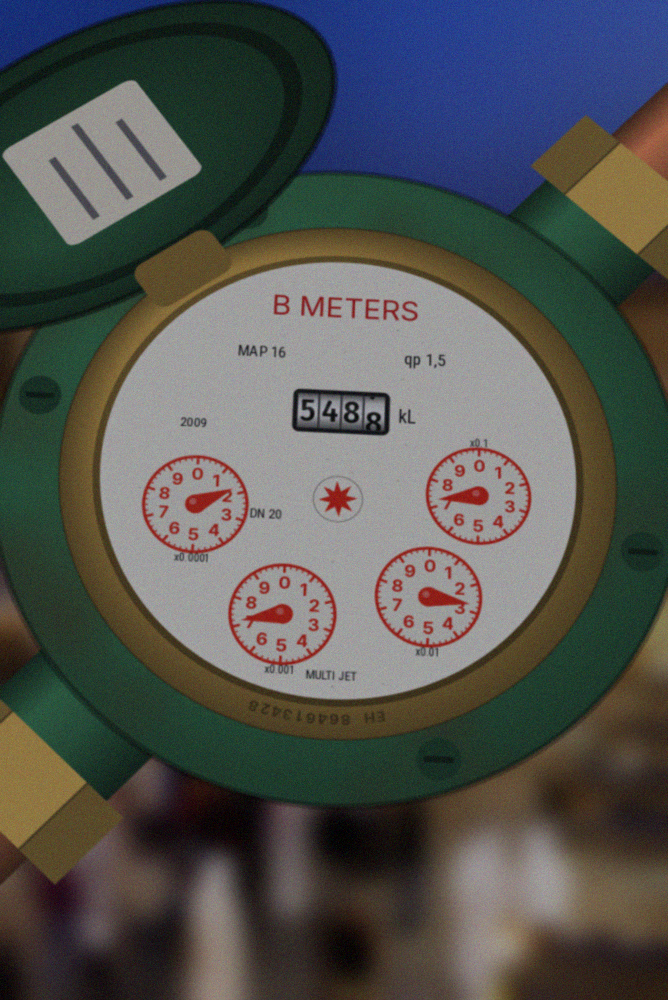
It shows 5487.7271,kL
